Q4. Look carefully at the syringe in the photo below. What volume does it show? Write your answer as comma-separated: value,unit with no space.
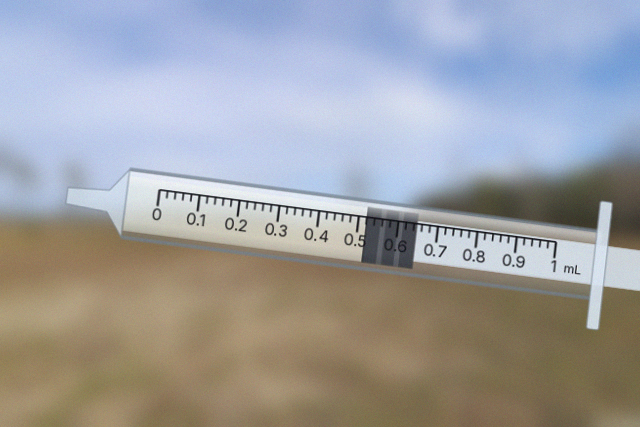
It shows 0.52,mL
